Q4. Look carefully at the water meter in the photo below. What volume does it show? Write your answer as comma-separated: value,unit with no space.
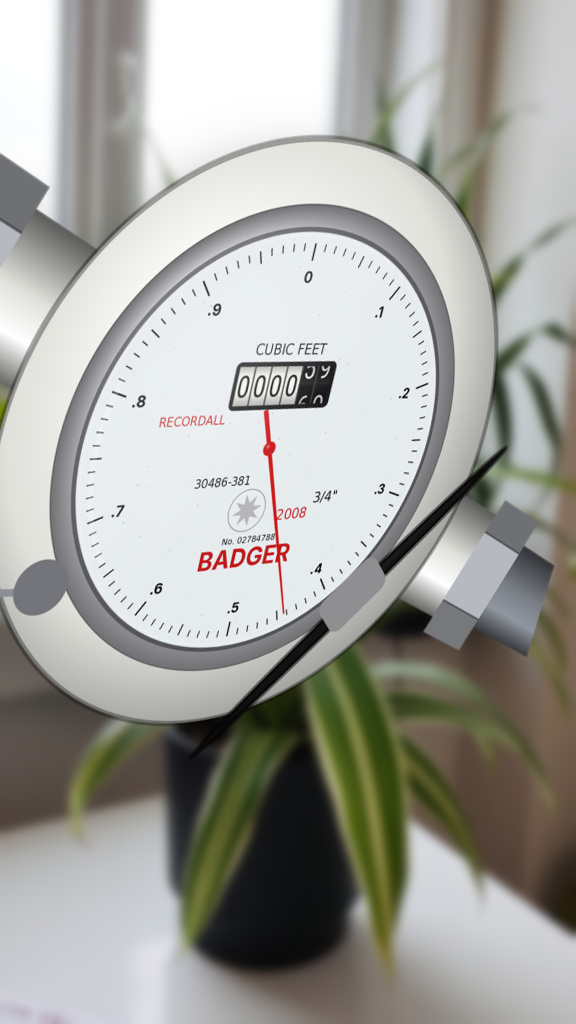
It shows 59.44,ft³
